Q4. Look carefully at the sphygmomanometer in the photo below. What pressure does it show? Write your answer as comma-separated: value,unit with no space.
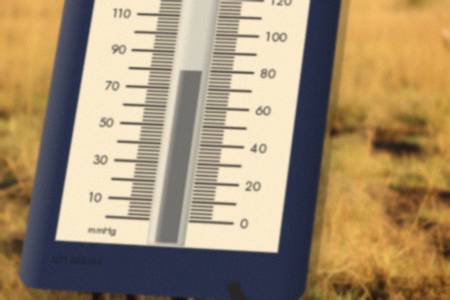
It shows 80,mmHg
